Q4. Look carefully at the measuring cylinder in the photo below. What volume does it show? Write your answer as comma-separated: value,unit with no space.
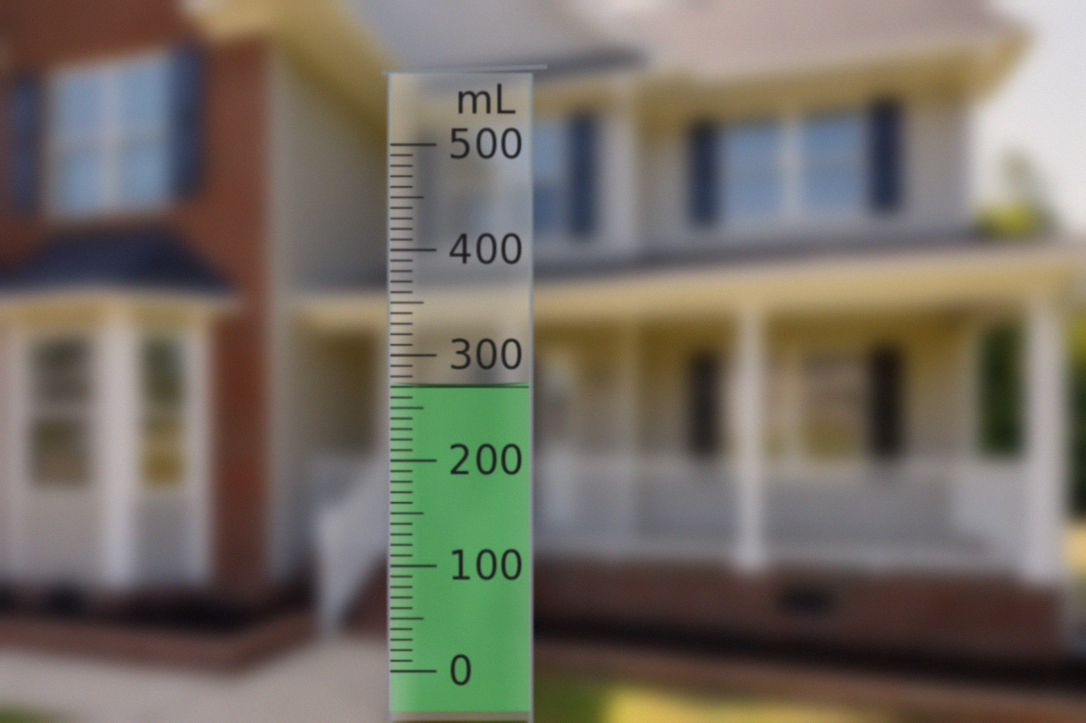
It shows 270,mL
